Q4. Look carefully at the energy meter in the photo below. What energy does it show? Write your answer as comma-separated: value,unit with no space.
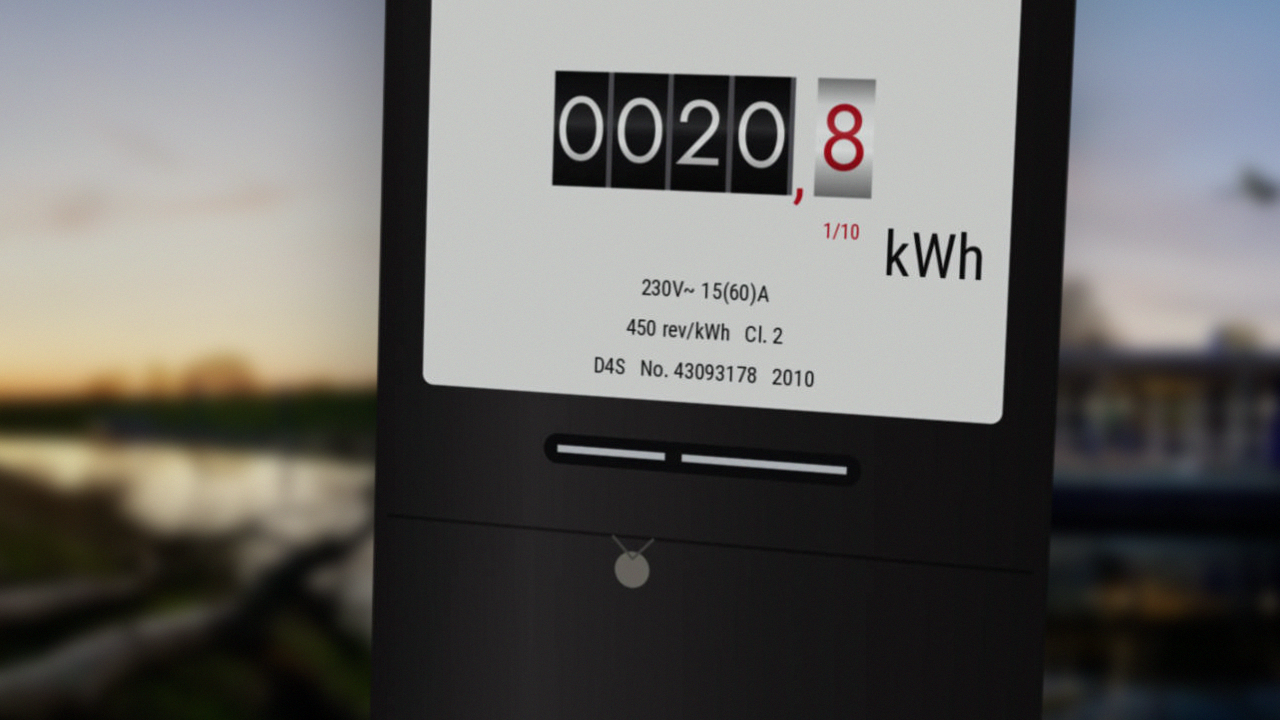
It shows 20.8,kWh
